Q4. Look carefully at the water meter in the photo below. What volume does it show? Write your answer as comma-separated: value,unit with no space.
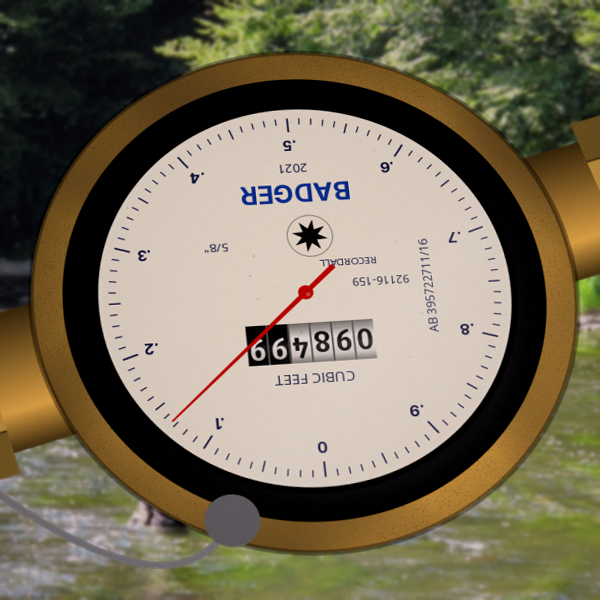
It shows 98499.13,ft³
